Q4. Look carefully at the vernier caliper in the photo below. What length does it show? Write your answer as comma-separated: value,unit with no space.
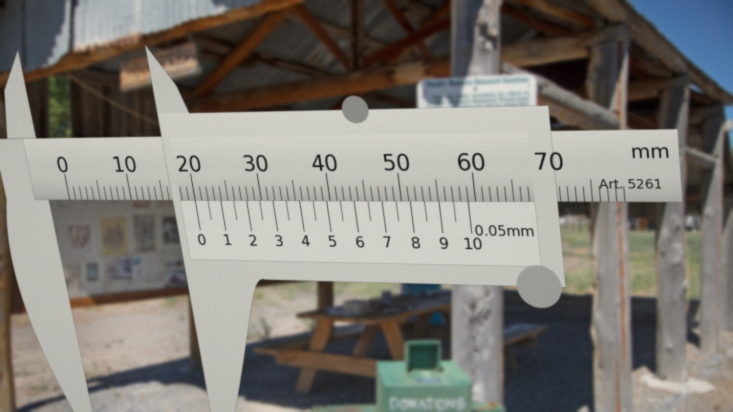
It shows 20.0,mm
